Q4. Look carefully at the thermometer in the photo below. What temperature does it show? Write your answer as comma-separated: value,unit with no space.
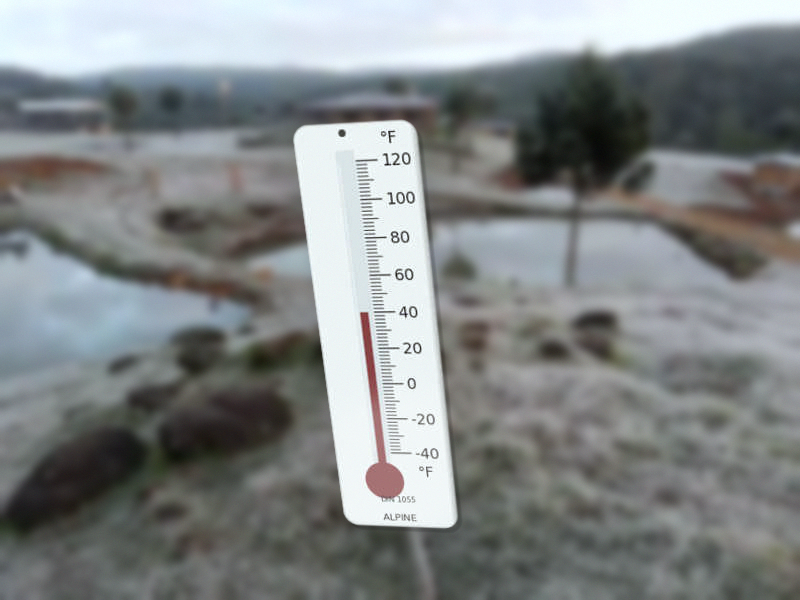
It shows 40,°F
